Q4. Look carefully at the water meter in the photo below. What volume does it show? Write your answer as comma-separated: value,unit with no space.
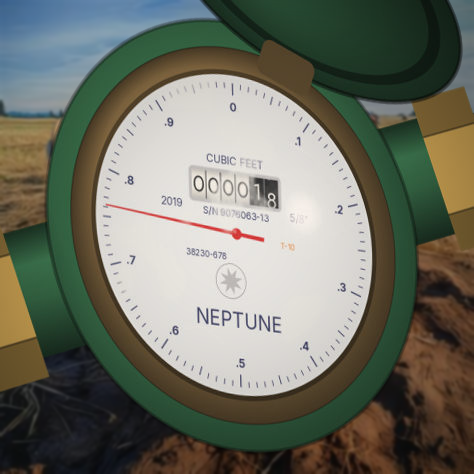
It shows 17.76,ft³
